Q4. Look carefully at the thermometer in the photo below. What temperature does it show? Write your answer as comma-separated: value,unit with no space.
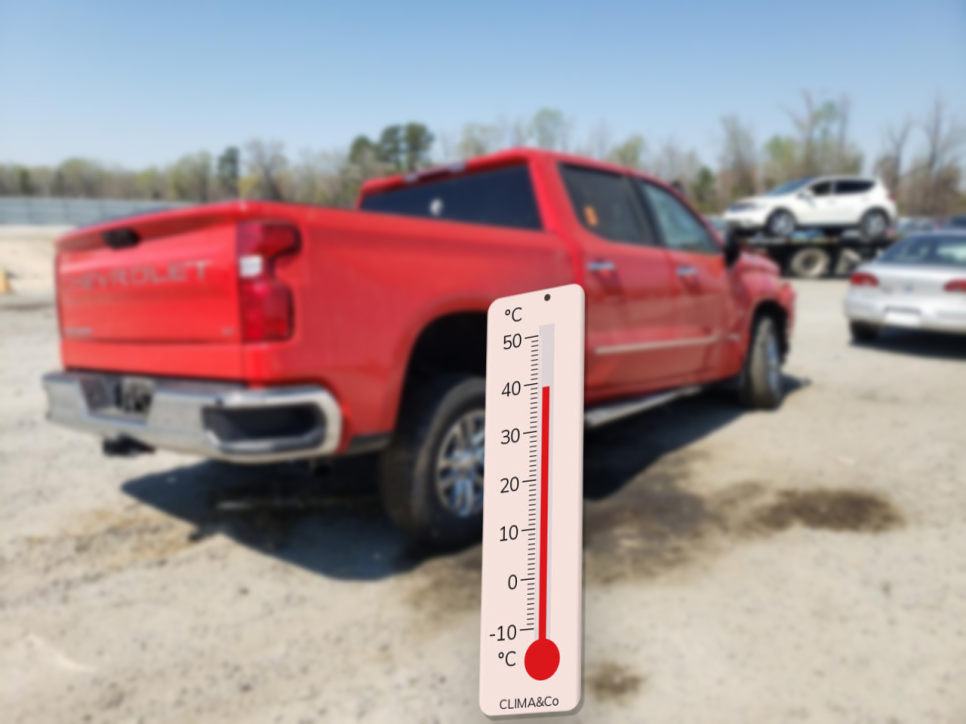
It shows 39,°C
